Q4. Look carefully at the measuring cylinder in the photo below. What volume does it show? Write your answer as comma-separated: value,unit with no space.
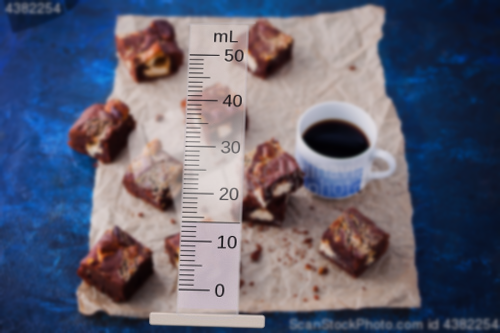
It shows 14,mL
